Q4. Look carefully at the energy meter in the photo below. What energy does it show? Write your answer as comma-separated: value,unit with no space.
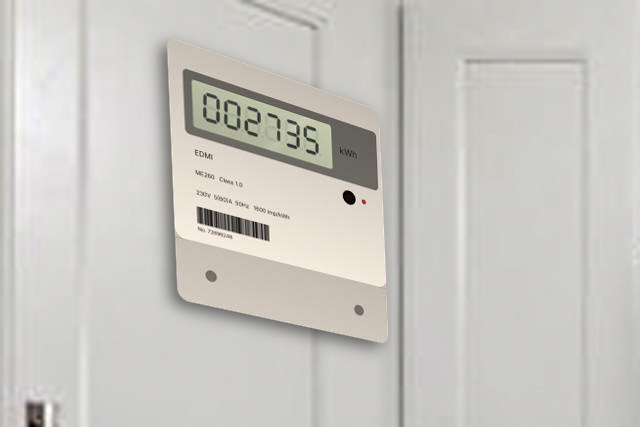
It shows 2735,kWh
